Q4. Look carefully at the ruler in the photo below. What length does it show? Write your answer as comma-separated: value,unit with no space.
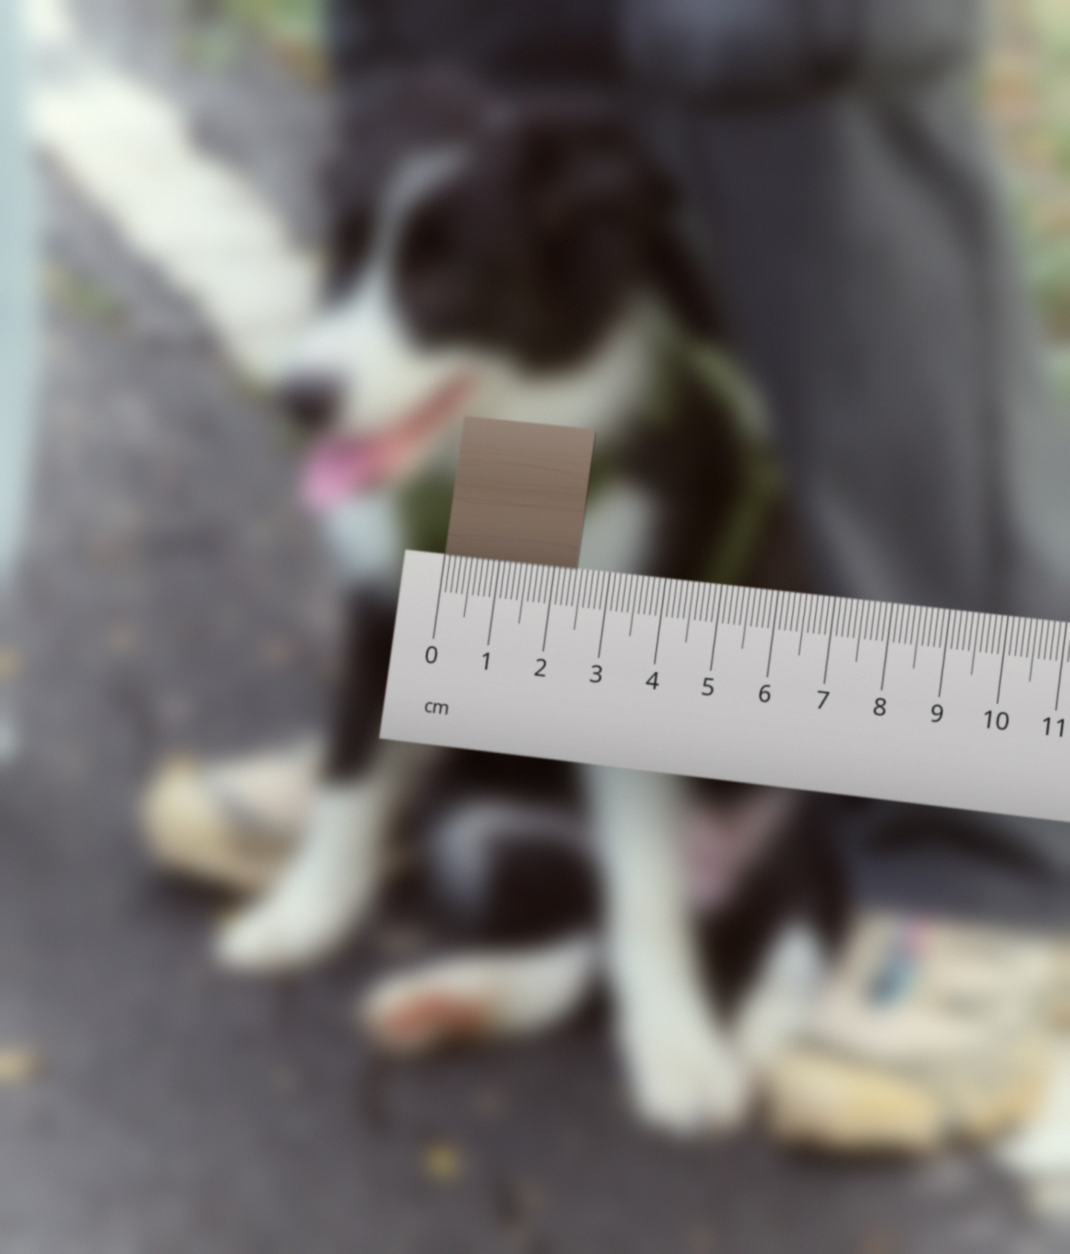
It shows 2.4,cm
